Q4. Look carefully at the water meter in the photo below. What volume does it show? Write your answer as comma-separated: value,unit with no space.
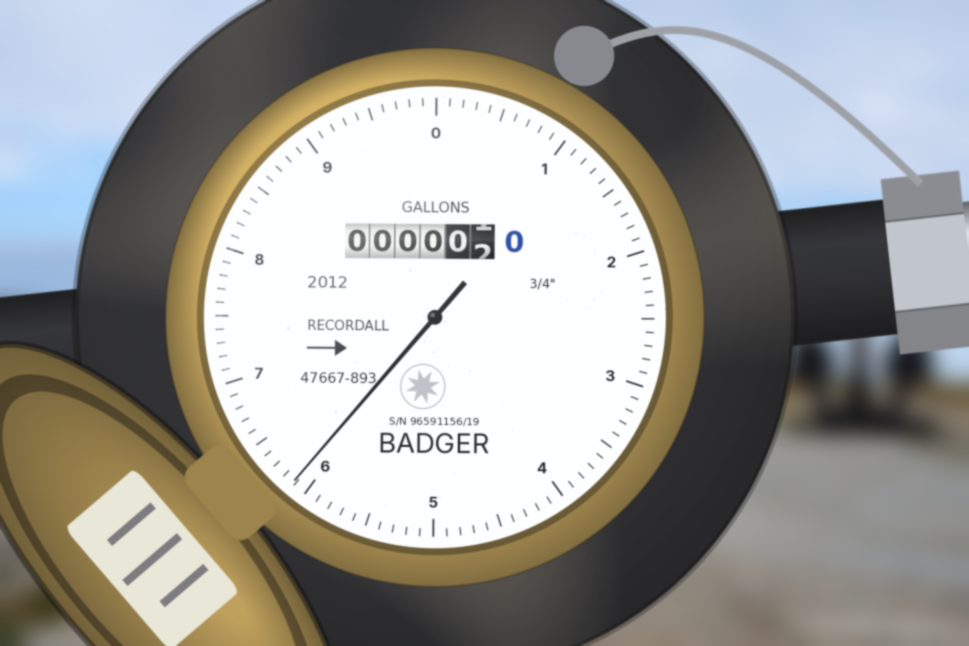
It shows 16.1,gal
